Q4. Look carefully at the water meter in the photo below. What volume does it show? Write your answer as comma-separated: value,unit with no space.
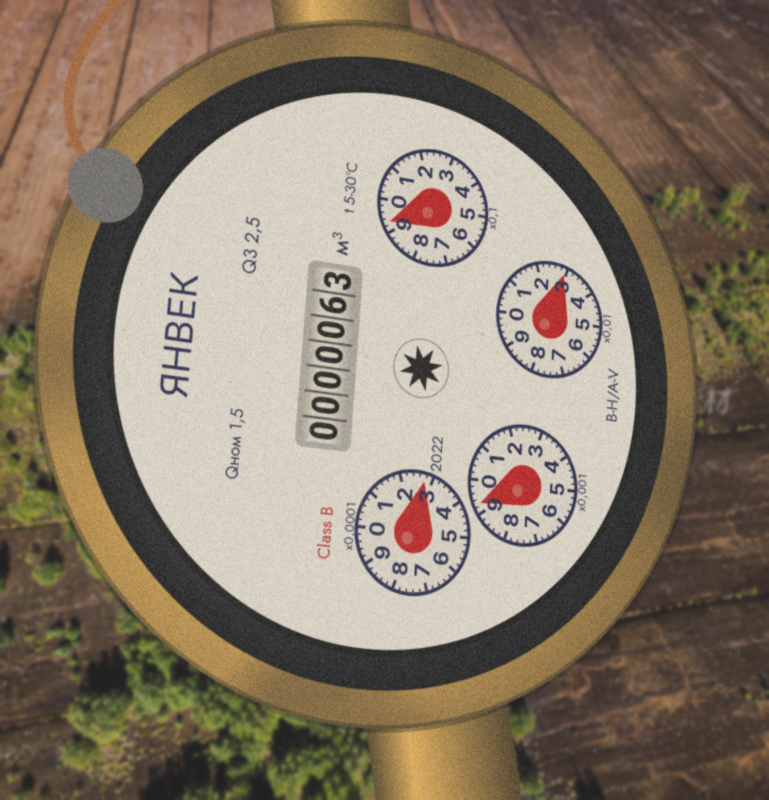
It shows 62.9292,m³
